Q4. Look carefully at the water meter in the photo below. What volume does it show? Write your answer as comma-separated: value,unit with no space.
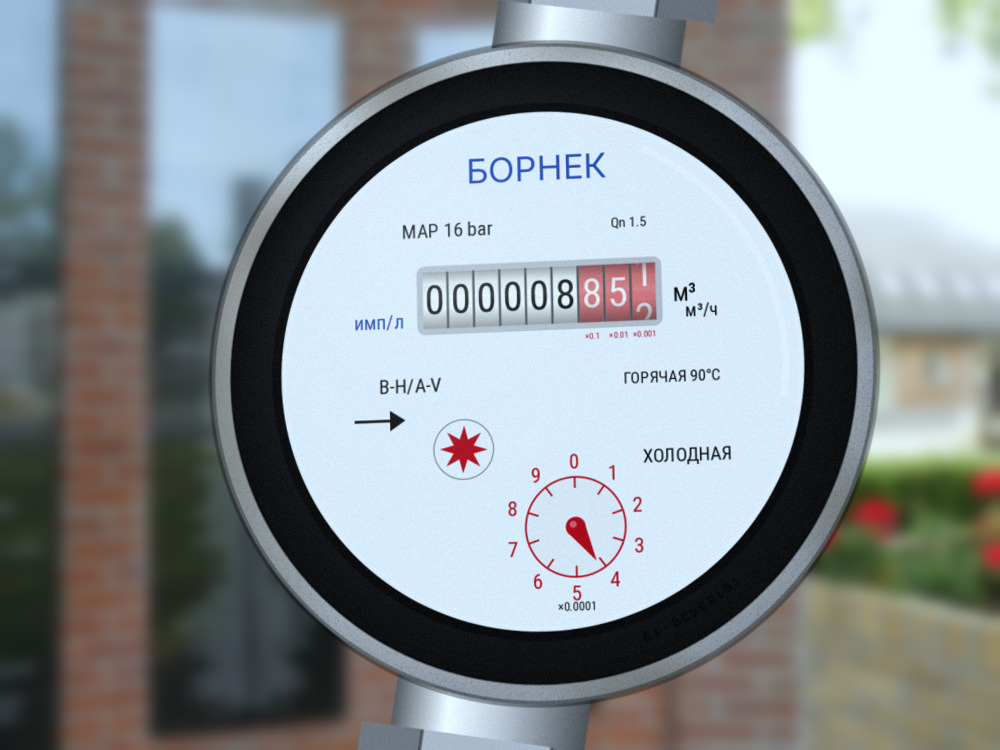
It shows 8.8514,m³
